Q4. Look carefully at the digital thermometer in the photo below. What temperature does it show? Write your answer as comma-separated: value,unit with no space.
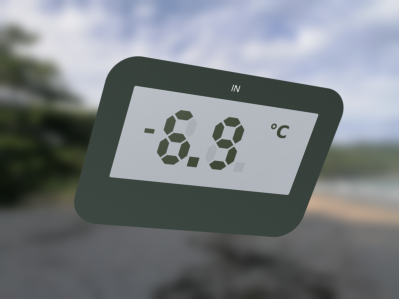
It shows -6.9,°C
